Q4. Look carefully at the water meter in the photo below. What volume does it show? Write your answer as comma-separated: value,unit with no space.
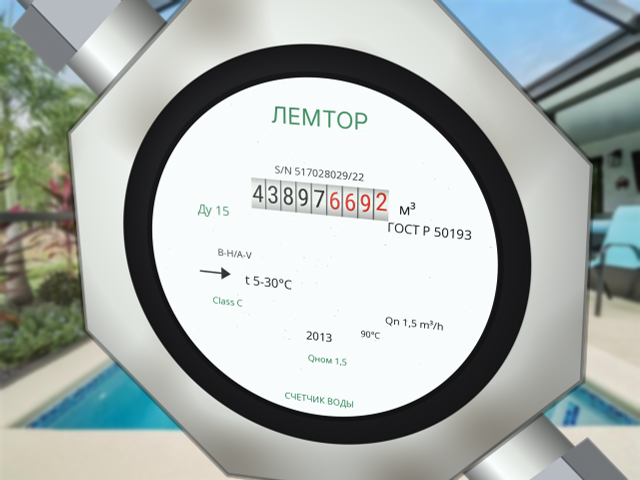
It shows 43897.6692,m³
